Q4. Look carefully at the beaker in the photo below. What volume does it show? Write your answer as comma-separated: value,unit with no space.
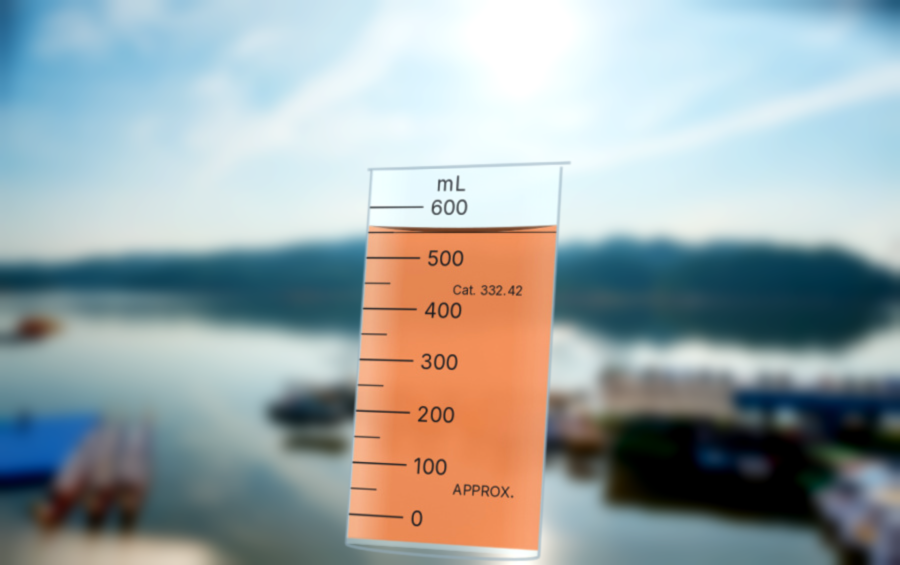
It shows 550,mL
